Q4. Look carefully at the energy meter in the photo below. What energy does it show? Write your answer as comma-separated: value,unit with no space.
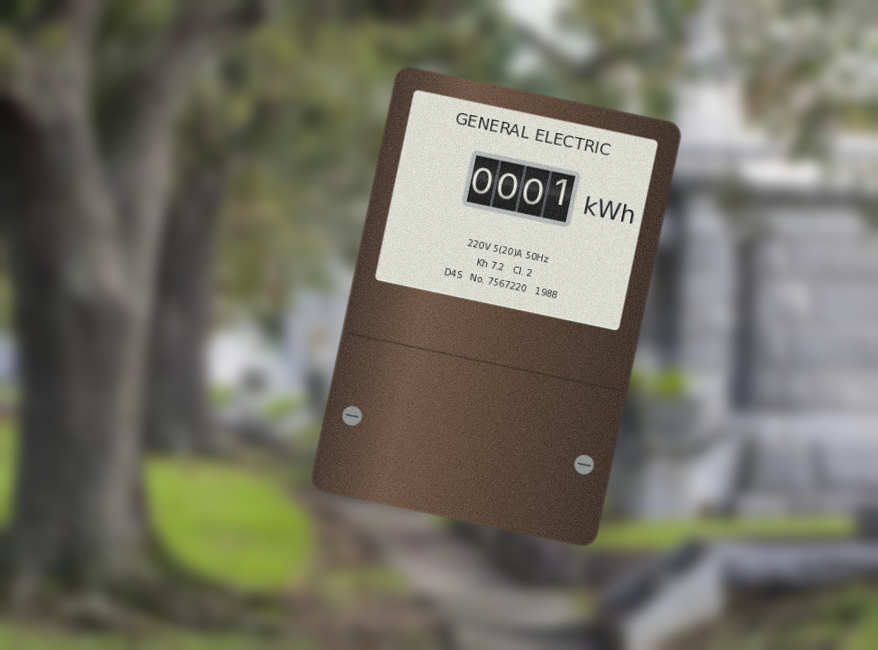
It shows 1,kWh
